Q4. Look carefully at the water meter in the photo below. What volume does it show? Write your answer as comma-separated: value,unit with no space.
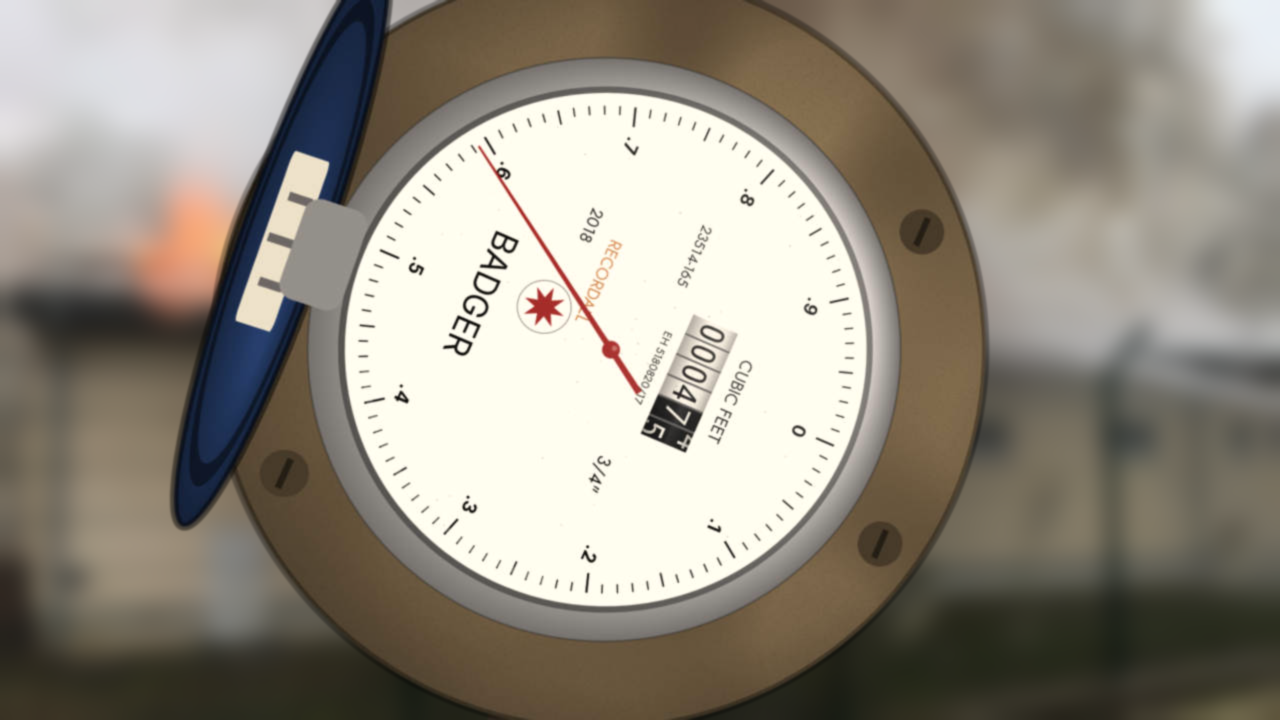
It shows 474.59,ft³
